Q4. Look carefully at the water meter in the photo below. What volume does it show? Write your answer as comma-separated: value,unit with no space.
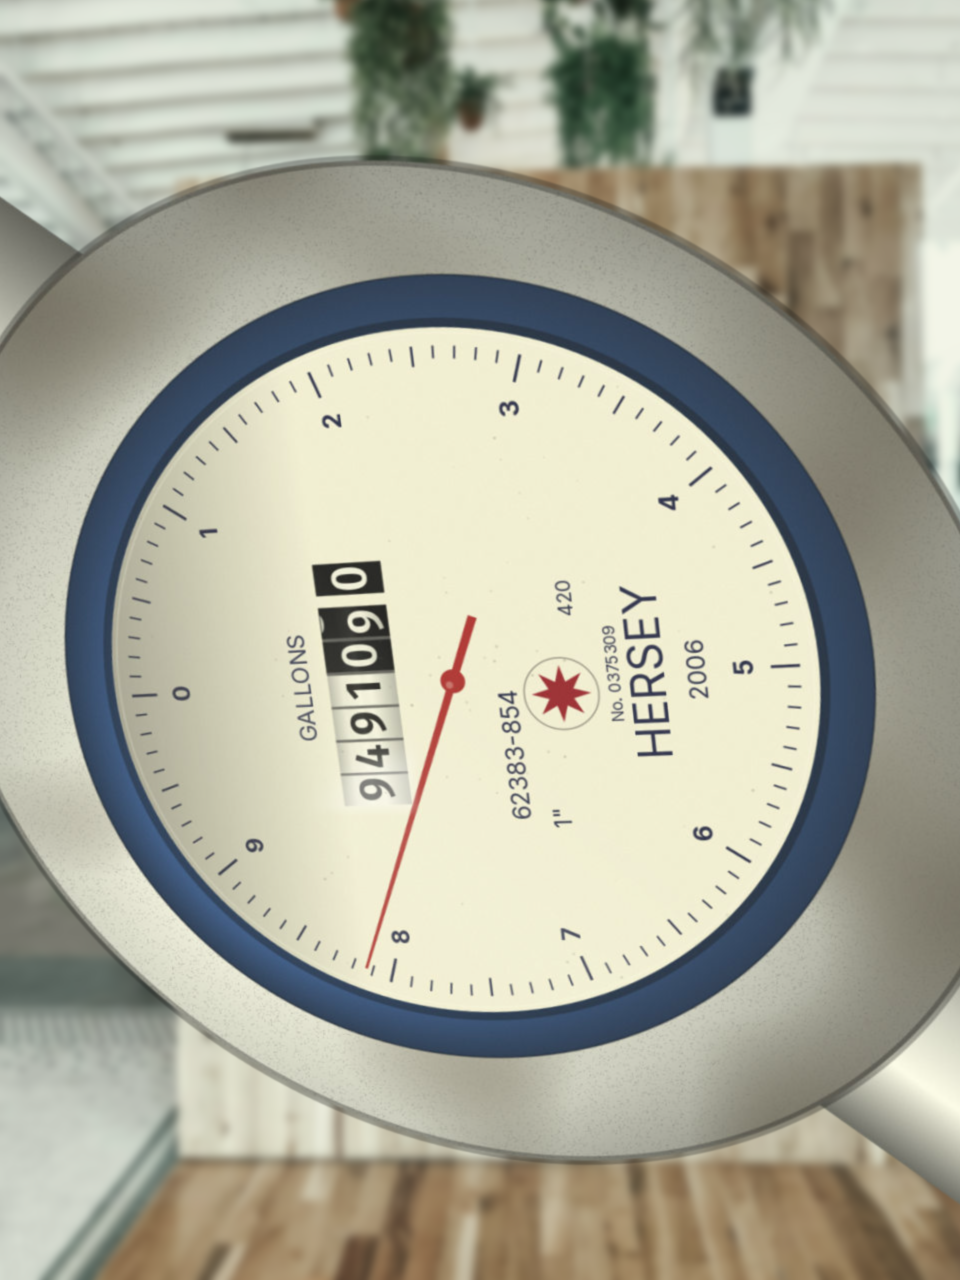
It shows 9491088.1,gal
